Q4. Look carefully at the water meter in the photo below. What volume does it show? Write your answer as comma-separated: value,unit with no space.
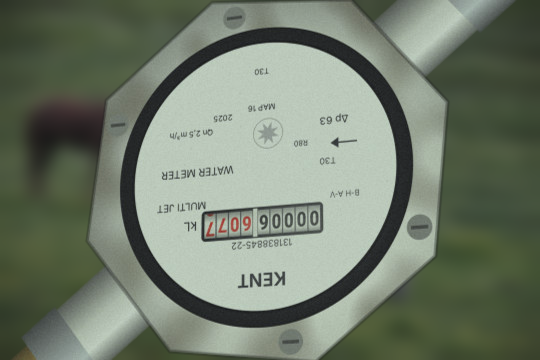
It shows 6.6077,kL
